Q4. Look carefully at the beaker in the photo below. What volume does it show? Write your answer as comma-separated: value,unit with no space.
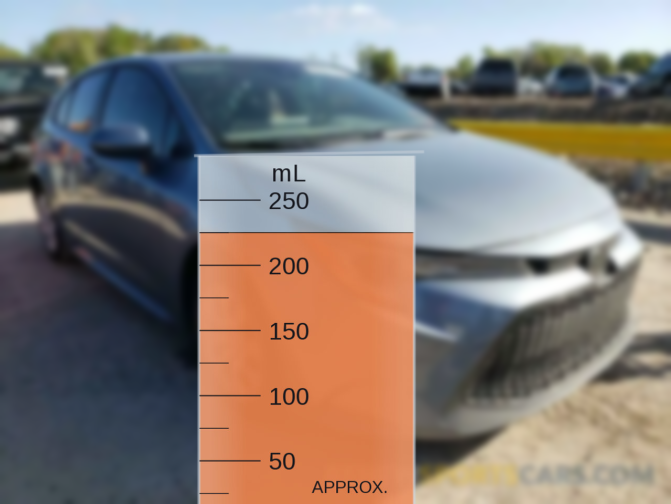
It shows 225,mL
